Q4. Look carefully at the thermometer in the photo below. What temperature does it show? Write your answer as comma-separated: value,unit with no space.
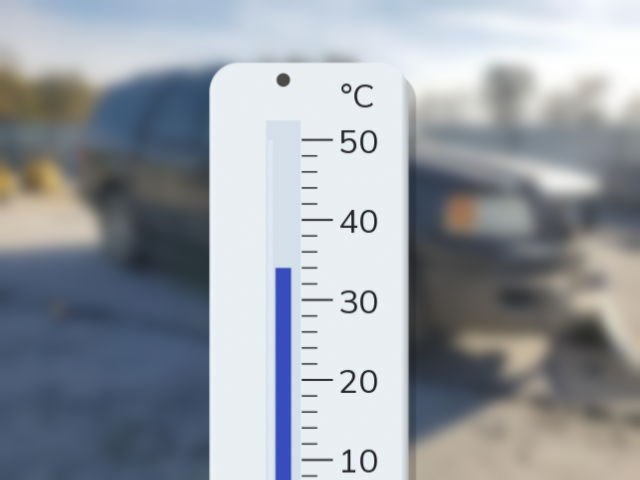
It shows 34,°C
